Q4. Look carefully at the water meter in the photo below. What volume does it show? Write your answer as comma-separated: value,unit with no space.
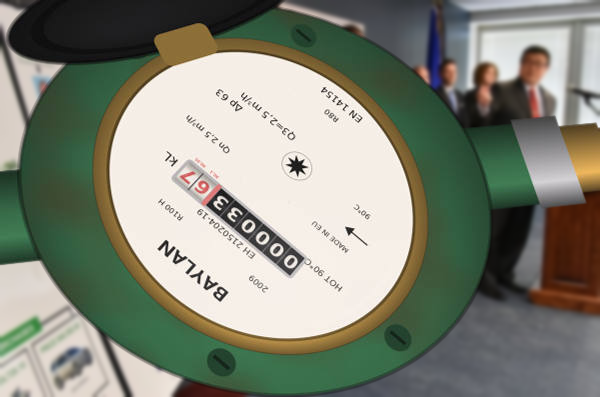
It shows 33.67,kL
